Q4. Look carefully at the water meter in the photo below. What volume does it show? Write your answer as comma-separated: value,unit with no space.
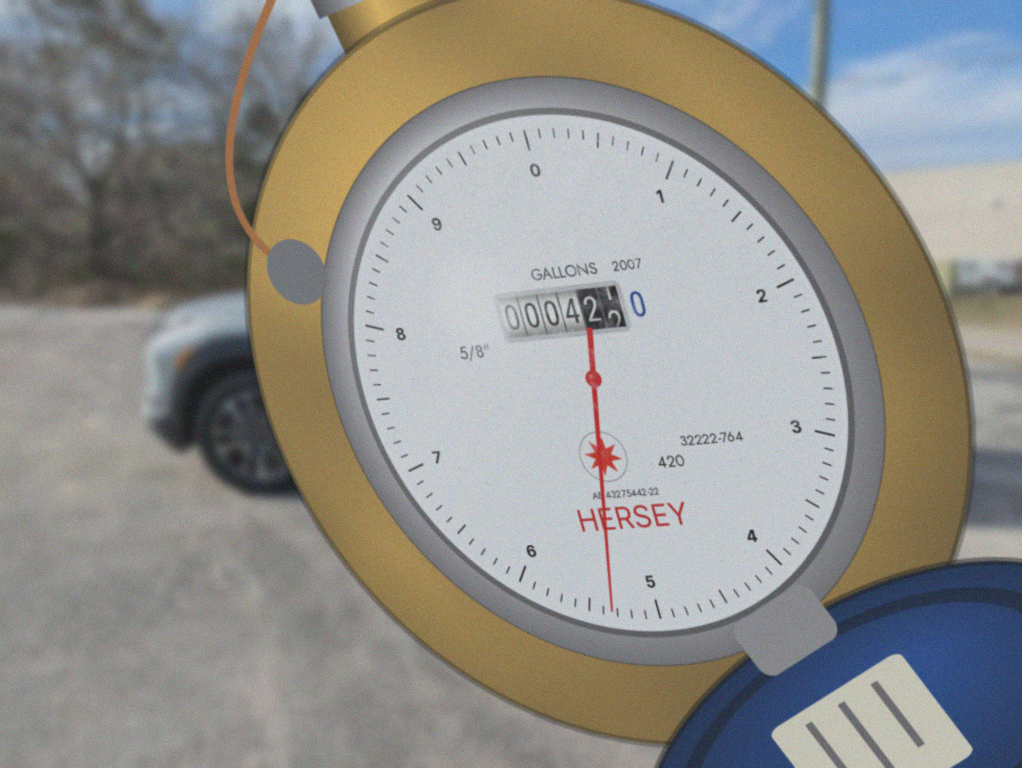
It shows 4215.3,gal
